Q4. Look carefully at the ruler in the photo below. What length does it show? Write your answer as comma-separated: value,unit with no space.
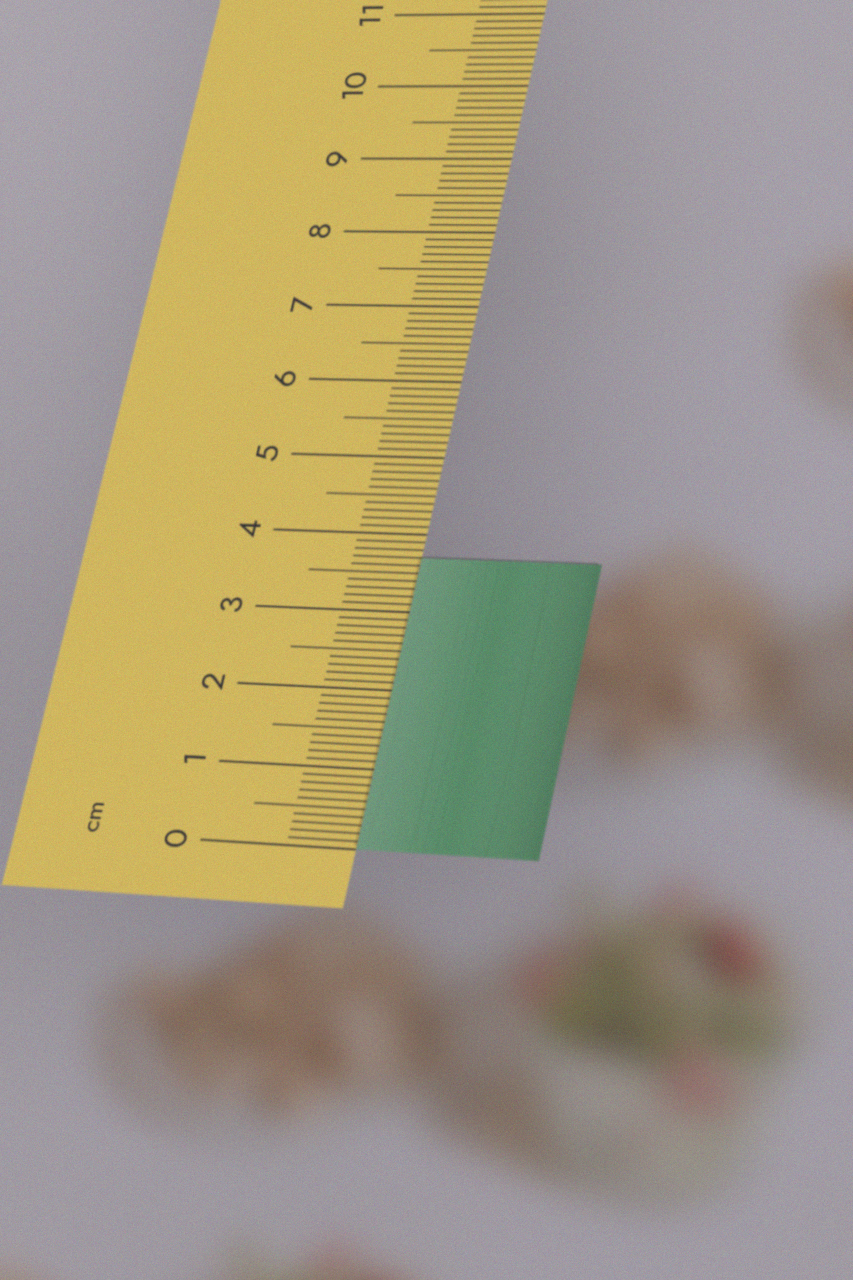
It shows 3.7,cm
